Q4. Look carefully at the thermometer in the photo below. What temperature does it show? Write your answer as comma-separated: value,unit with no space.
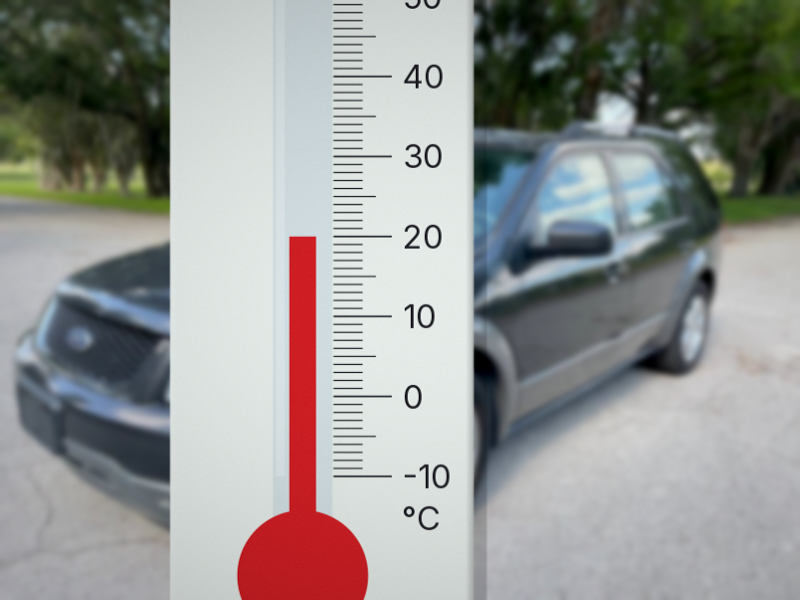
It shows 20,°C
